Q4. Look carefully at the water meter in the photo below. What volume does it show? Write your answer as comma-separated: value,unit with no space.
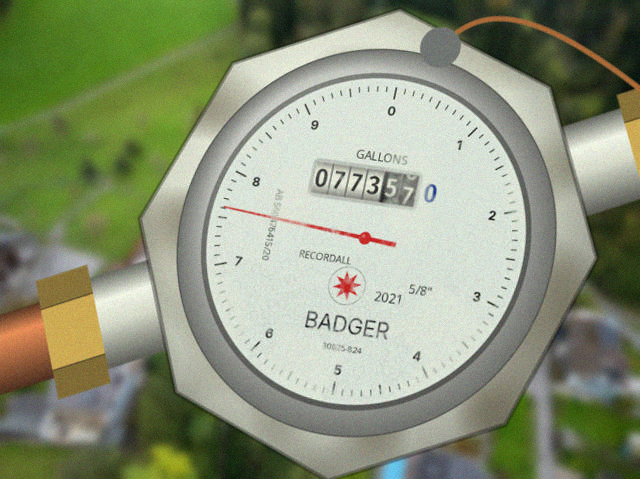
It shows 773567.6,gal
